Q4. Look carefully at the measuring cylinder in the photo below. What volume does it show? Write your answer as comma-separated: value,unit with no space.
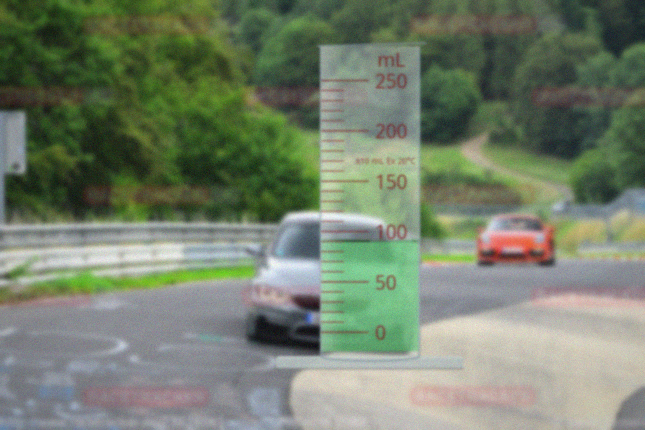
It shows 90,mL
